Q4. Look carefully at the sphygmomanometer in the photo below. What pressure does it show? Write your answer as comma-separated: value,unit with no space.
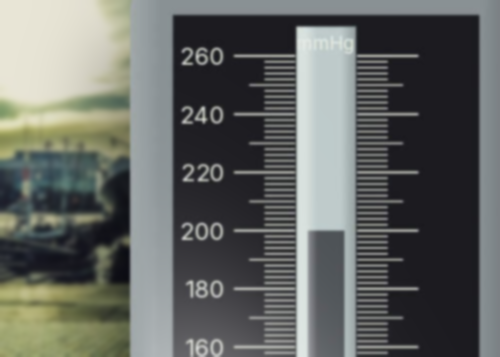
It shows 200,mmHg
